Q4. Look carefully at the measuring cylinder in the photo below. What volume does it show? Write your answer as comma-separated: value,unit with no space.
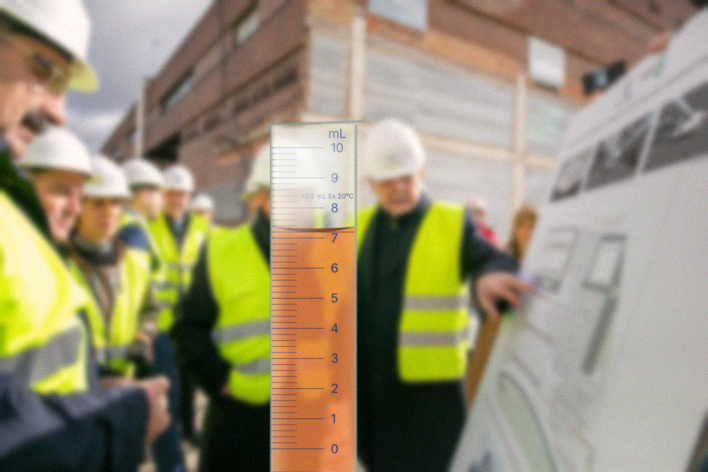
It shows 7.2,mL
